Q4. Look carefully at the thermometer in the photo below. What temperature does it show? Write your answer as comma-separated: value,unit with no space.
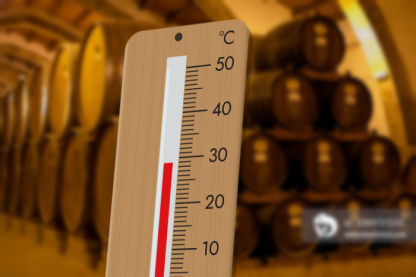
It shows 29,°C
